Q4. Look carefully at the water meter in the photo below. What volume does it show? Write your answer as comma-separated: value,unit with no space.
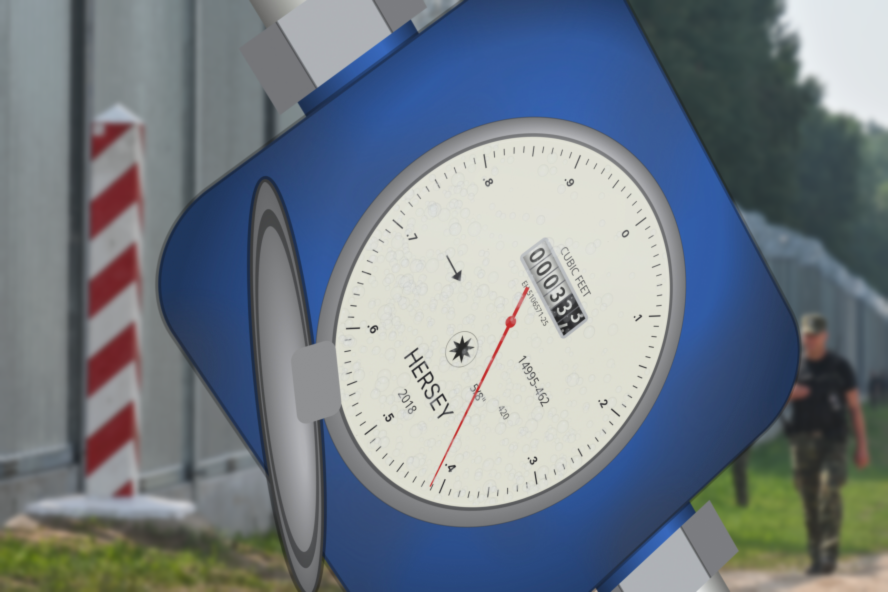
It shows 333.41,ft³
